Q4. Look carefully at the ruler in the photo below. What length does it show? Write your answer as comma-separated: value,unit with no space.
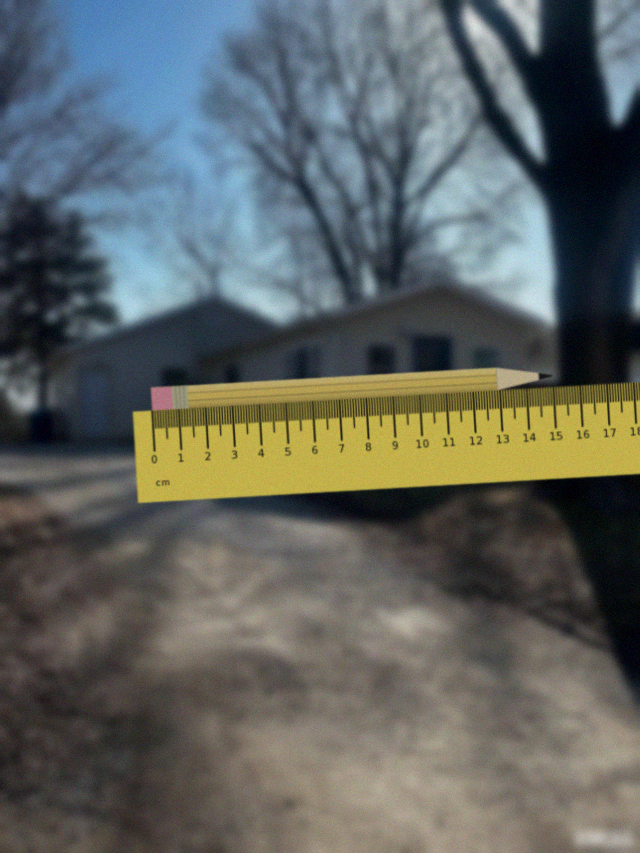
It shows 15,cm
